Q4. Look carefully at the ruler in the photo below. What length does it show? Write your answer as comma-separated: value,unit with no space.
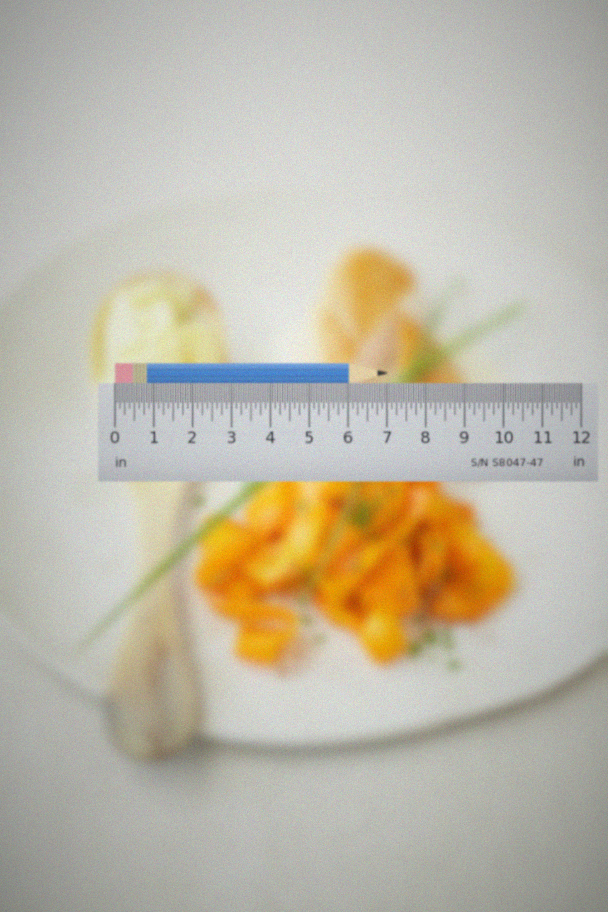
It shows 7,in
